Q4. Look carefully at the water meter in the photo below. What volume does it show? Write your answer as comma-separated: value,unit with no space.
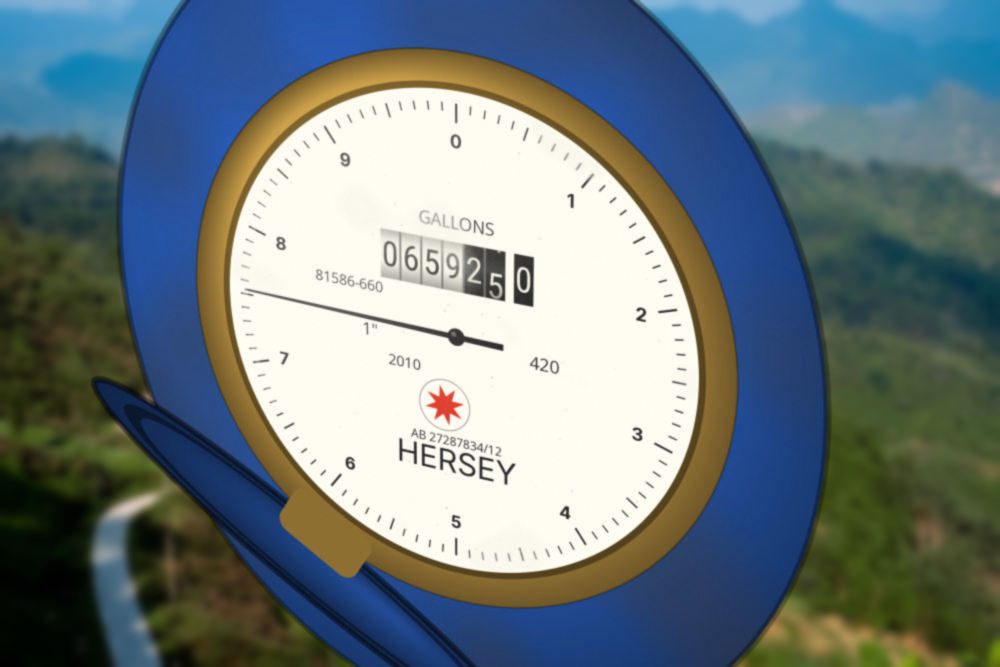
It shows 659247.5,gal
